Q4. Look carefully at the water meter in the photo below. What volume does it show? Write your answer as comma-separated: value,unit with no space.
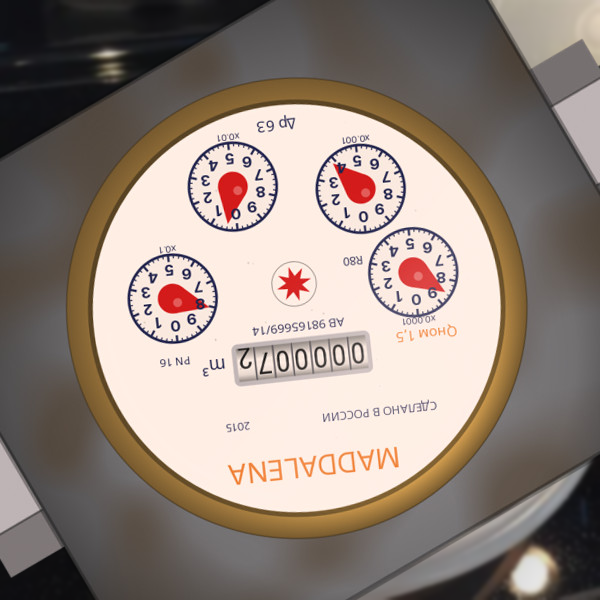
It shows 71.8038,m³
